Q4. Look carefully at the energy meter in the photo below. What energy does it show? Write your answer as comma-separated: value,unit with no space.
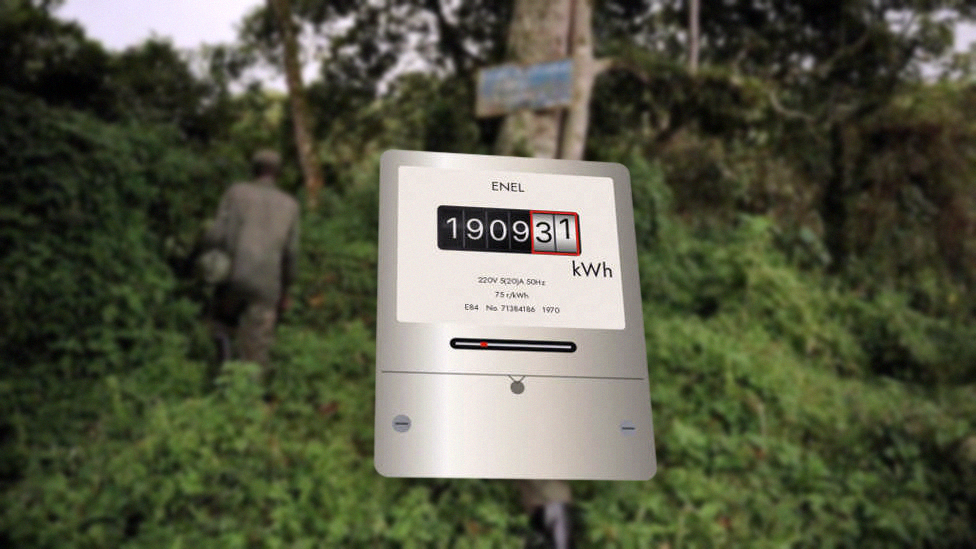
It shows 1909.31,kWh
